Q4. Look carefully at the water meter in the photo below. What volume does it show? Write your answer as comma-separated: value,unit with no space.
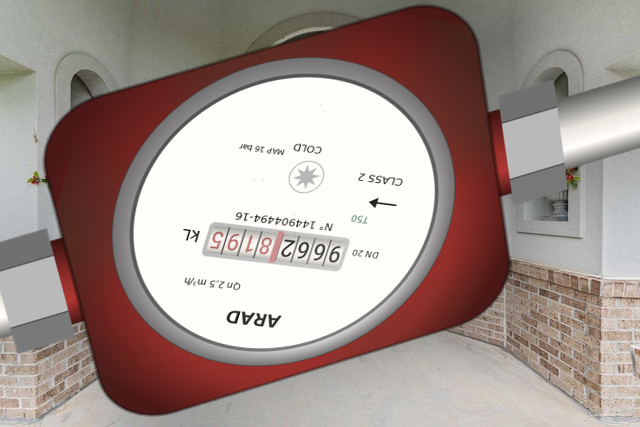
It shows 9662.8195,kL
